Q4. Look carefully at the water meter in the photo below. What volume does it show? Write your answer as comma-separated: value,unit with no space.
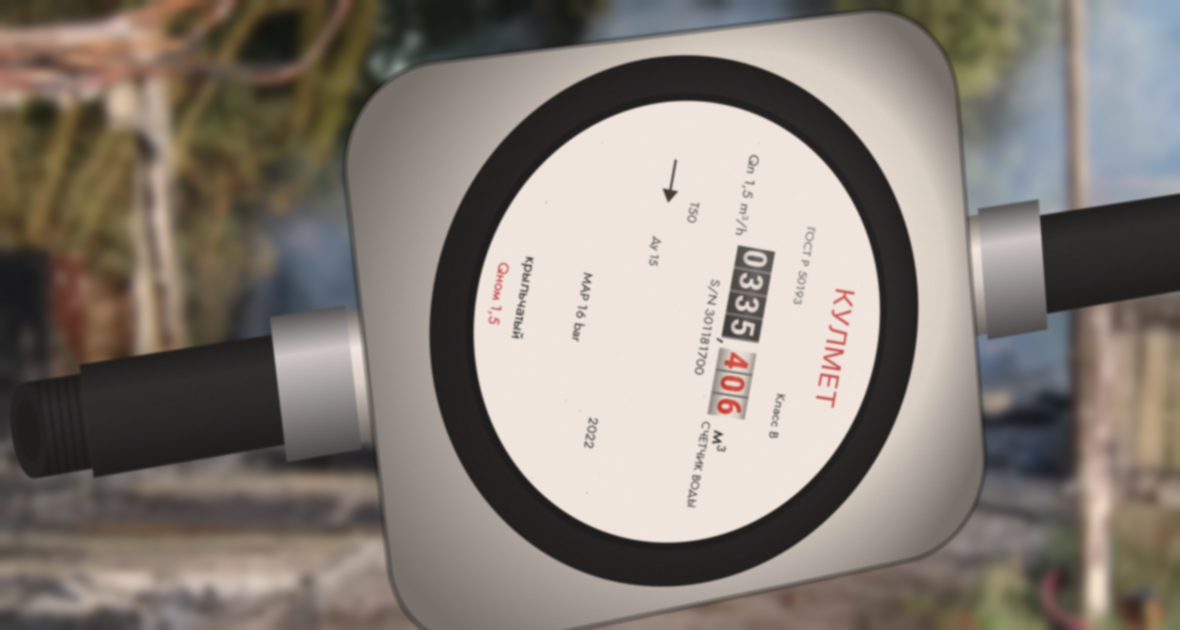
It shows 335.406,m³
